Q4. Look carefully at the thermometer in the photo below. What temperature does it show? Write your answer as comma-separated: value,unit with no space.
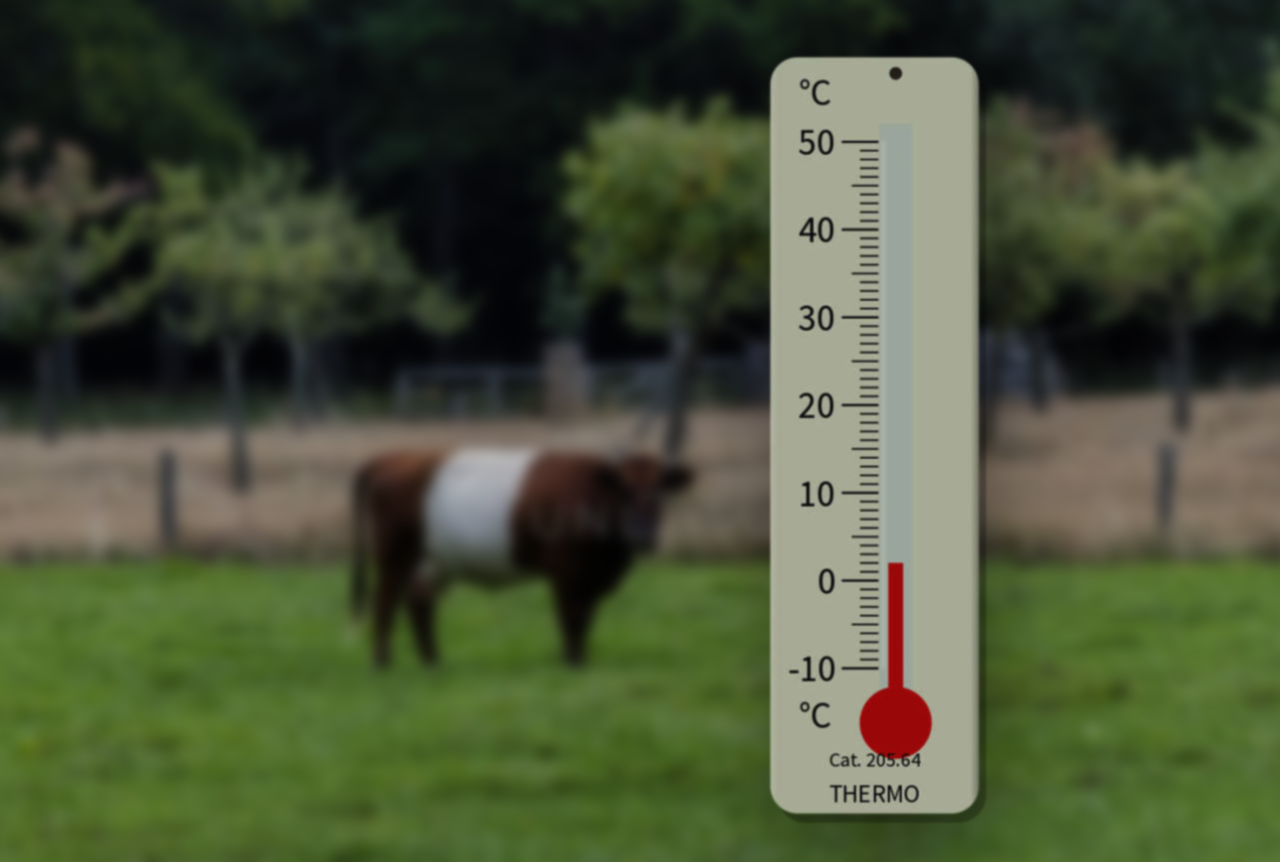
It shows 2,°C
